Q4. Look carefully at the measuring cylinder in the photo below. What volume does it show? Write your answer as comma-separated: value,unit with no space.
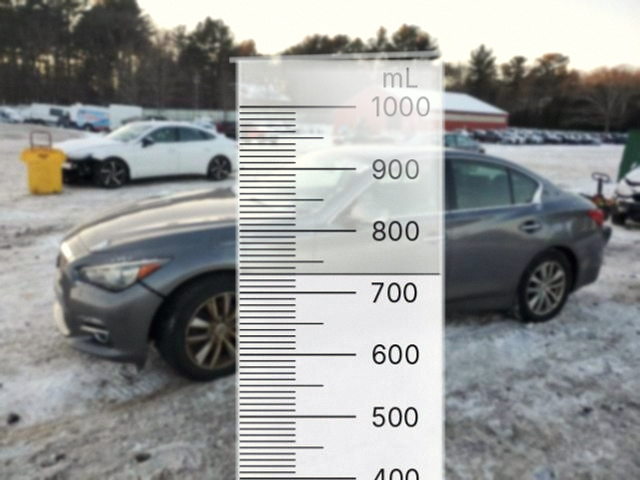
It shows 730,mL
